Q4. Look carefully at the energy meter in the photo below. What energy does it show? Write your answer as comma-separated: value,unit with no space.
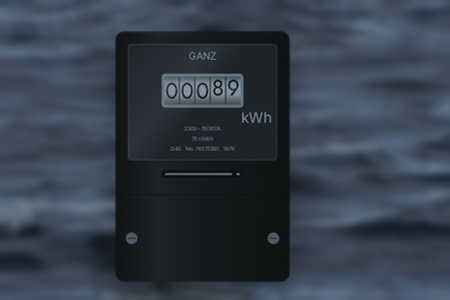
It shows 89,kWh
